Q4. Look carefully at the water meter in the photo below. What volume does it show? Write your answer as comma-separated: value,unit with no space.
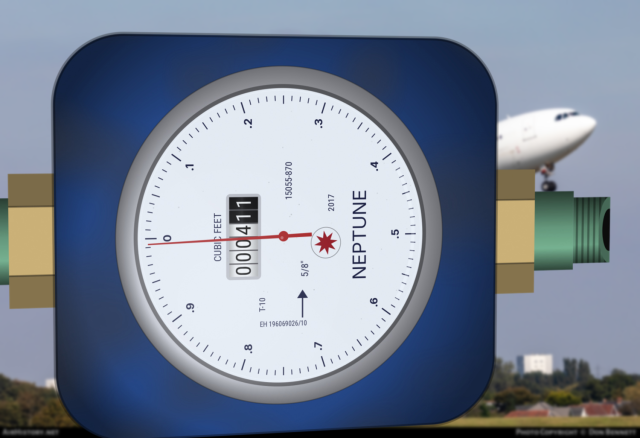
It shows 410.99,ft³
